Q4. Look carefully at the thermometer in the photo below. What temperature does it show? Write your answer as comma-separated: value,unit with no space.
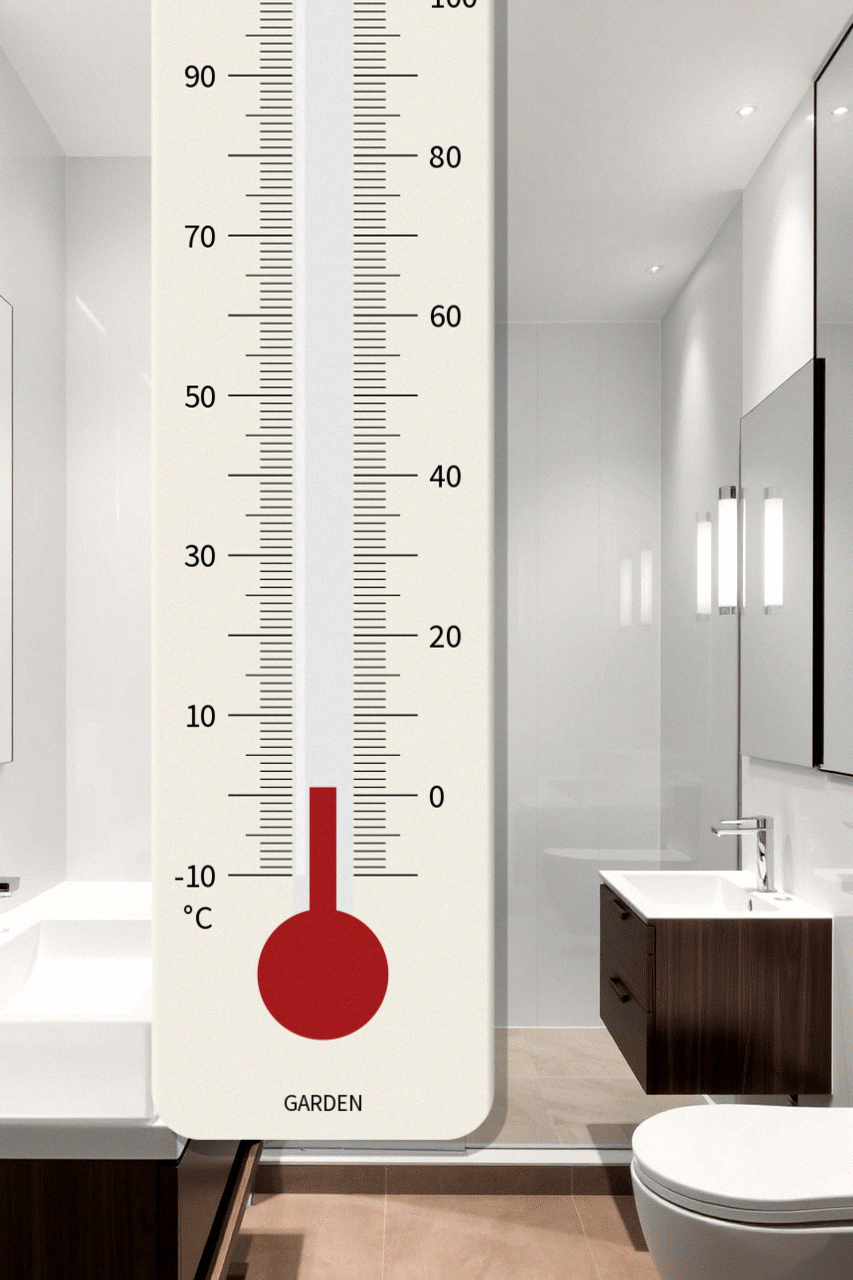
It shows 1,°C
